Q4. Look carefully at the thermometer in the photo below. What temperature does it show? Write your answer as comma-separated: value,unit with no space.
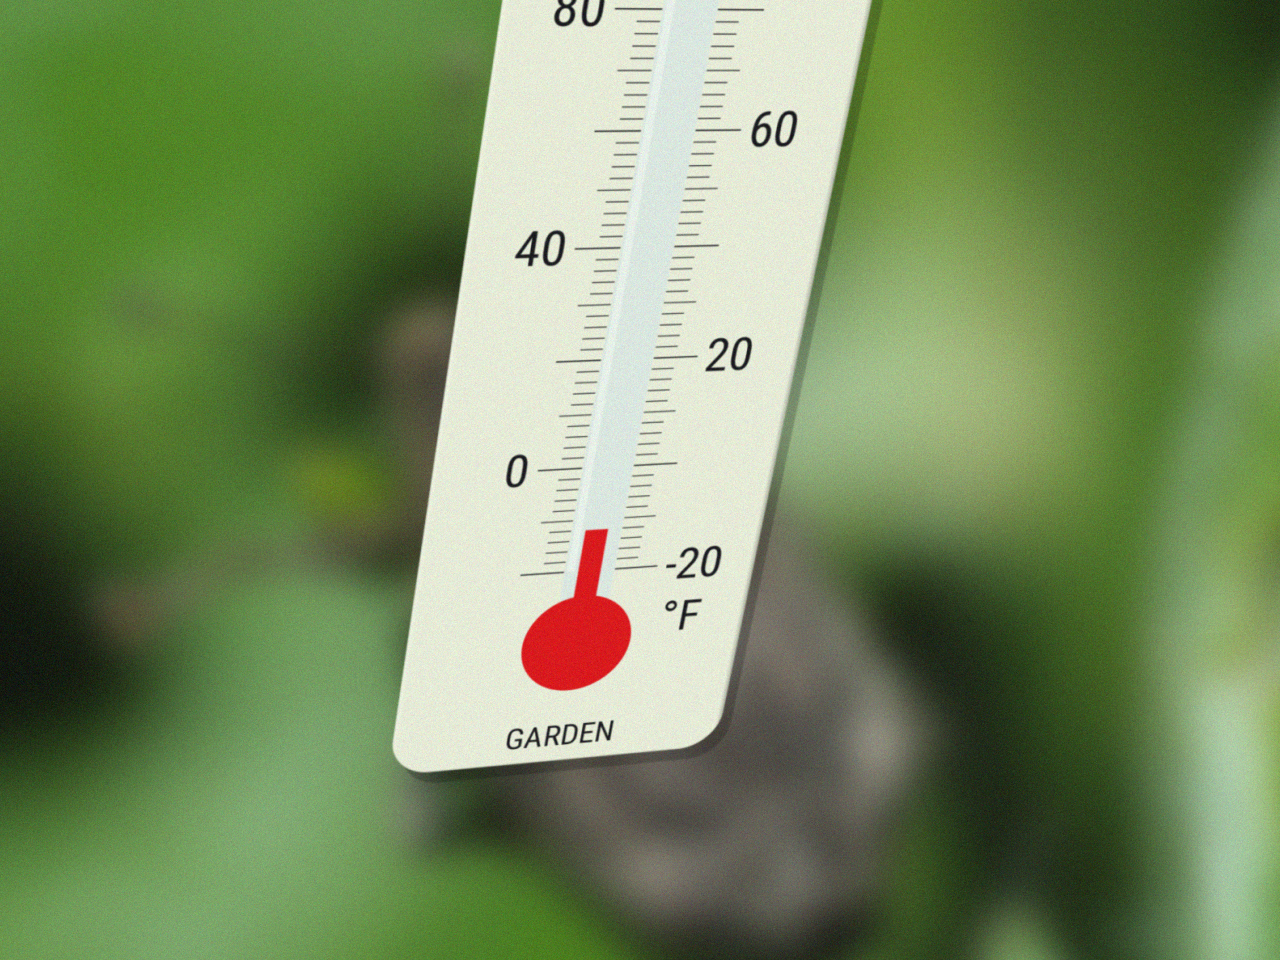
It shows -12,°F
